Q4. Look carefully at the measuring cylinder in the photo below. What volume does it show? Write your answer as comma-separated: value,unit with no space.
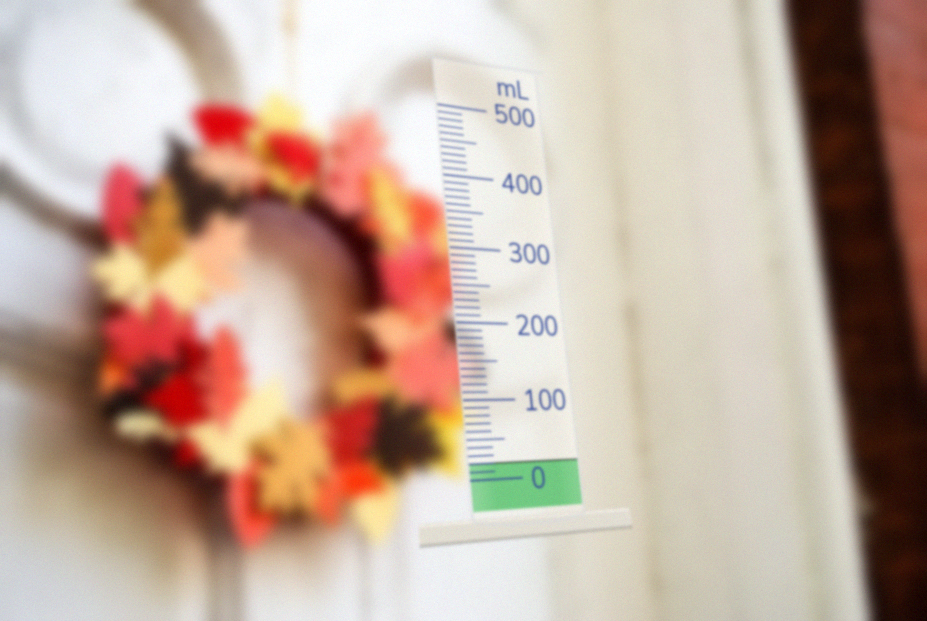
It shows 20,mL
